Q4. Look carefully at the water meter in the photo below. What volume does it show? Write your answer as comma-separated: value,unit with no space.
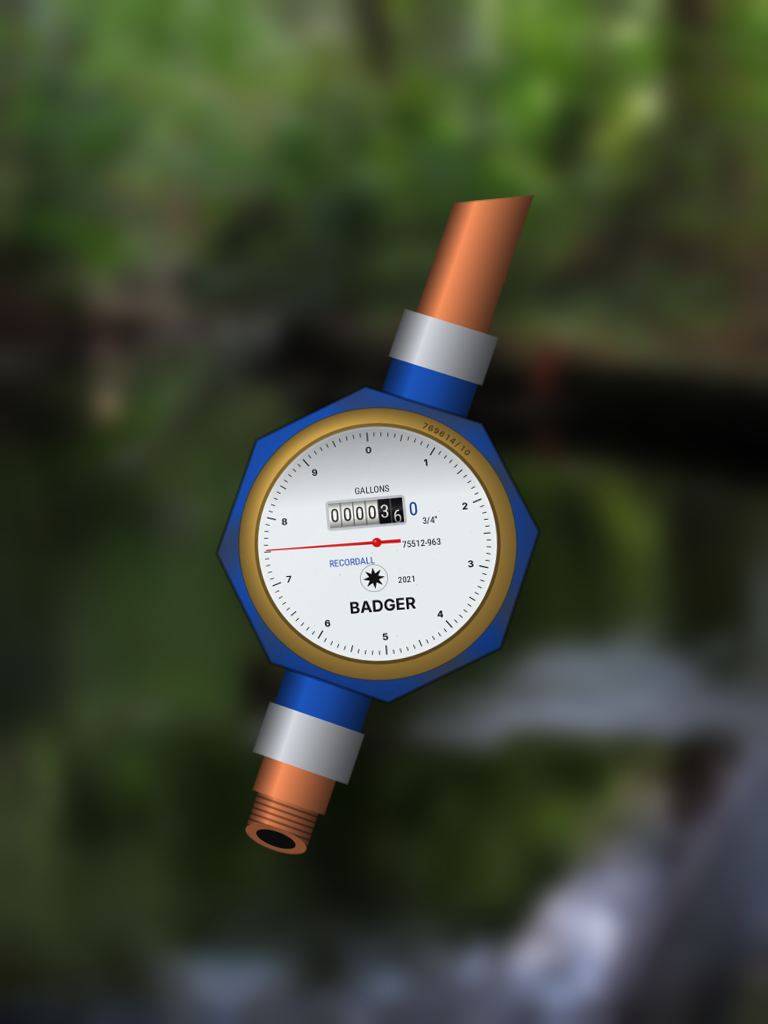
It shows 357.5,gal
